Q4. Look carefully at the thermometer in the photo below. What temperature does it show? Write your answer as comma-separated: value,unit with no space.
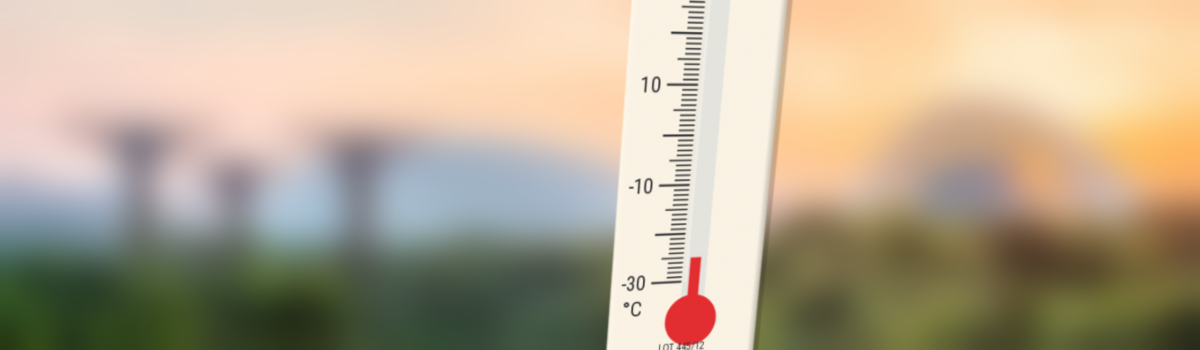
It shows -25,°C
